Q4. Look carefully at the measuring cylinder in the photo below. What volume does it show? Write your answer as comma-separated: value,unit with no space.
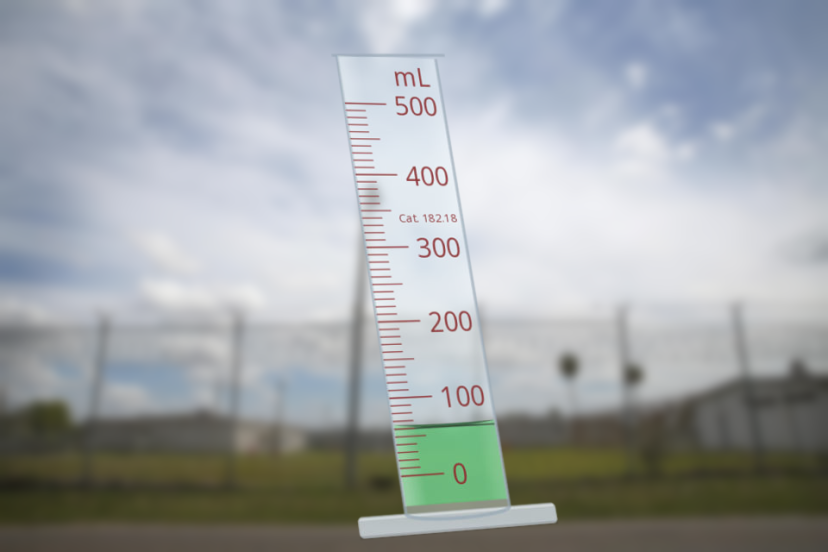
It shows 60,mL
